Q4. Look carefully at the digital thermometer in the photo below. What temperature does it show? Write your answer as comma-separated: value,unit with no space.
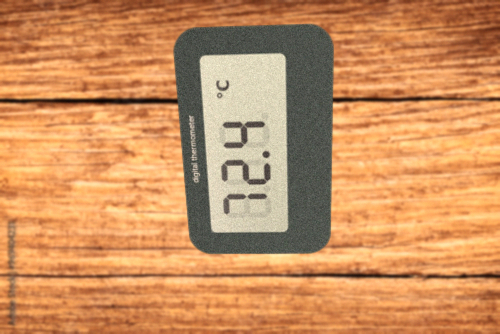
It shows 72.4,°C
